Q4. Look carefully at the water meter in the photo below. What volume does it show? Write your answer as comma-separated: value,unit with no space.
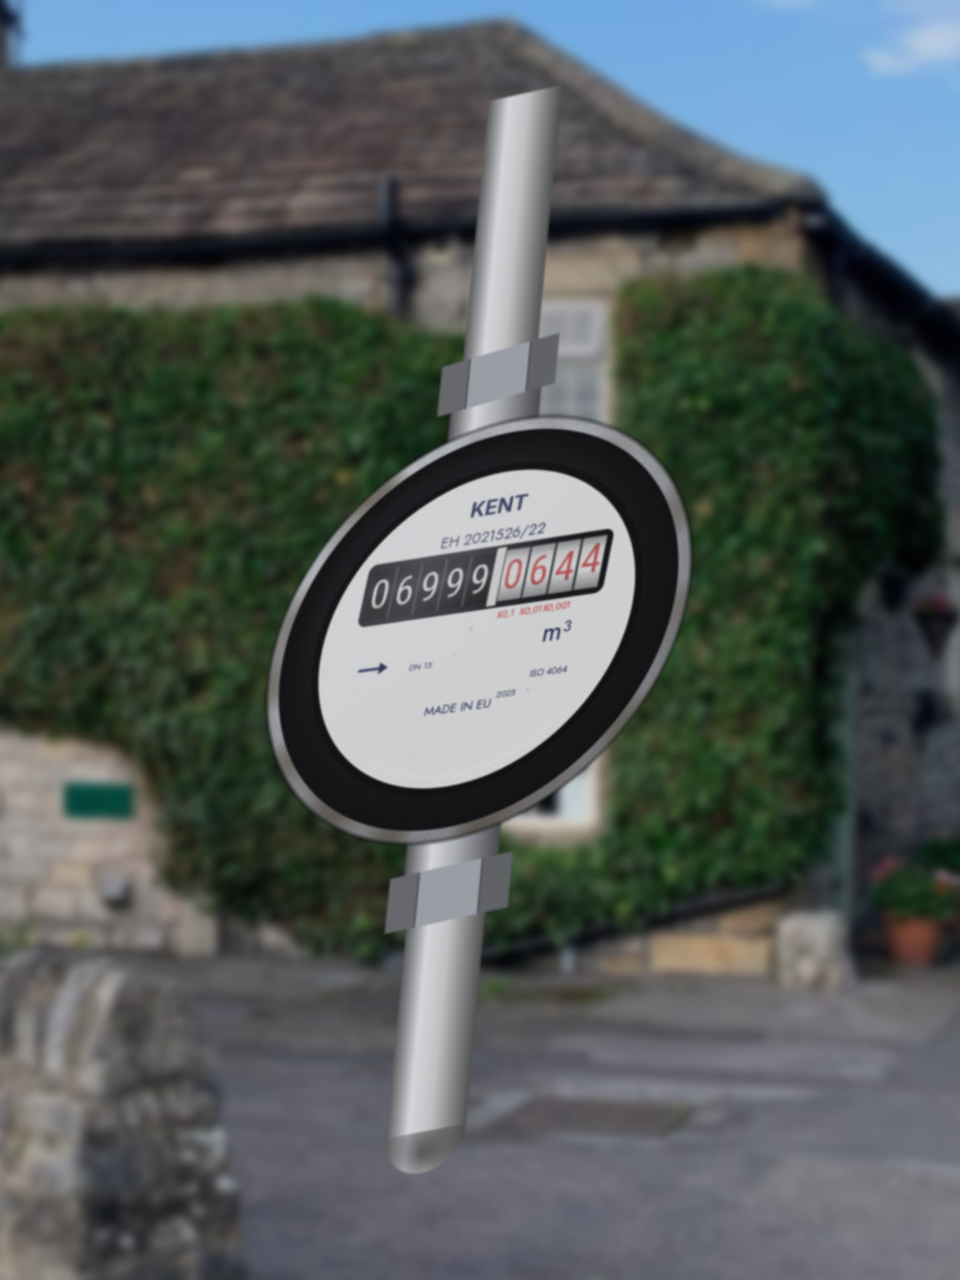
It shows 6999.0644,m³
